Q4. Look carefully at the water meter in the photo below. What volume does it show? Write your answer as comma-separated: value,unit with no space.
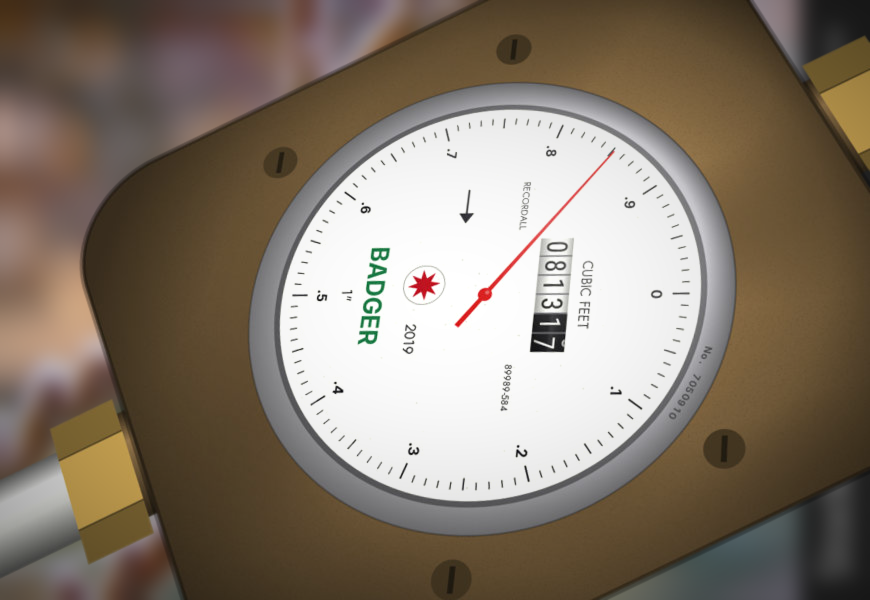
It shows 81316.85,ft³
